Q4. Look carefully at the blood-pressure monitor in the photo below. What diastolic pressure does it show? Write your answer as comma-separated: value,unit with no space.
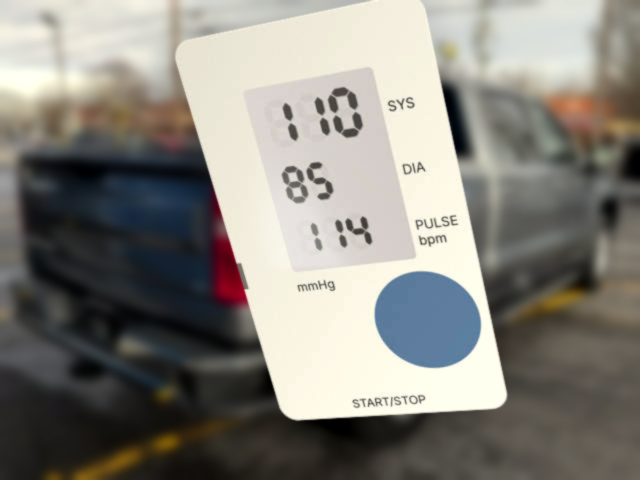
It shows 85,mmHg
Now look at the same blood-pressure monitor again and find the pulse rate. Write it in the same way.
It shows 114,bpm
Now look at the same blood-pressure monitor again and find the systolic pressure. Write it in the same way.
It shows 110,mmHg
